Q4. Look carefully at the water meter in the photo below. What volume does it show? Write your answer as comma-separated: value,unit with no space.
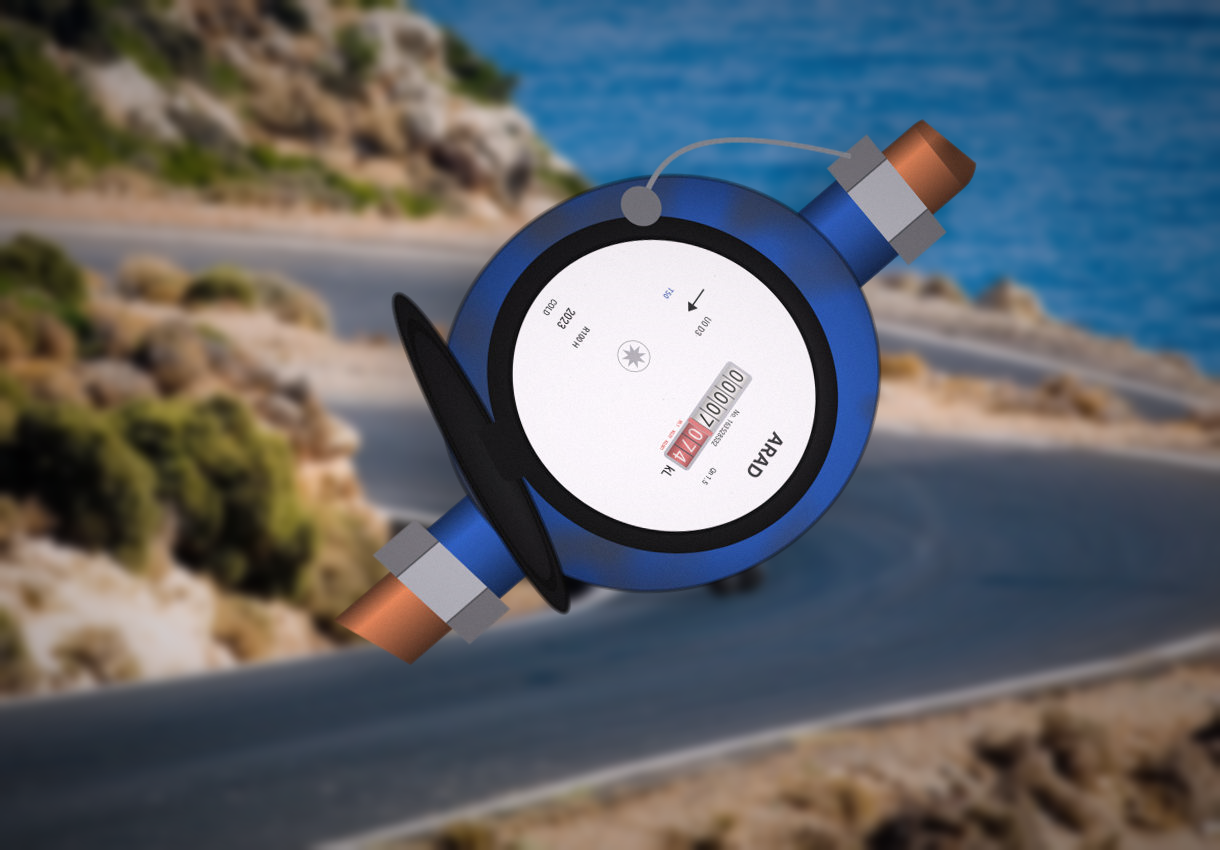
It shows 7.074,kL
